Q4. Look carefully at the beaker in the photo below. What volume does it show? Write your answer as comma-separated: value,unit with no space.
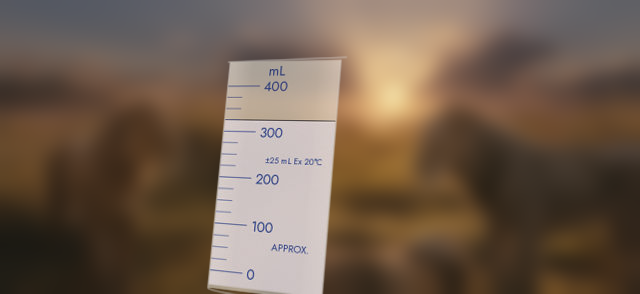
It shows 325,mL
